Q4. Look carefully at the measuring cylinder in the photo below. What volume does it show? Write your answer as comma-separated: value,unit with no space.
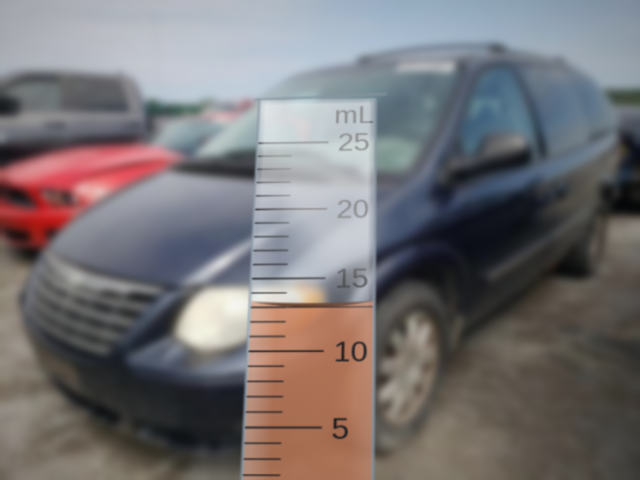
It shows 13,mL
